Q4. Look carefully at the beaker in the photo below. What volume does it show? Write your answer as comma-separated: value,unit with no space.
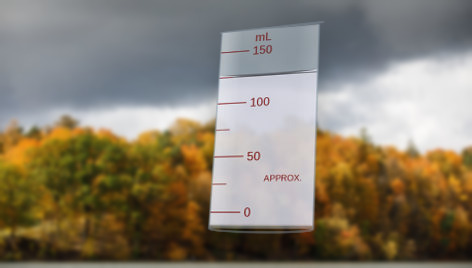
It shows 125,mL
